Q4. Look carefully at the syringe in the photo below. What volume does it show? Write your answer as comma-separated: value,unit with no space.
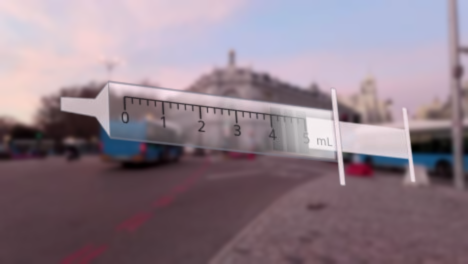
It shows 4,mL
